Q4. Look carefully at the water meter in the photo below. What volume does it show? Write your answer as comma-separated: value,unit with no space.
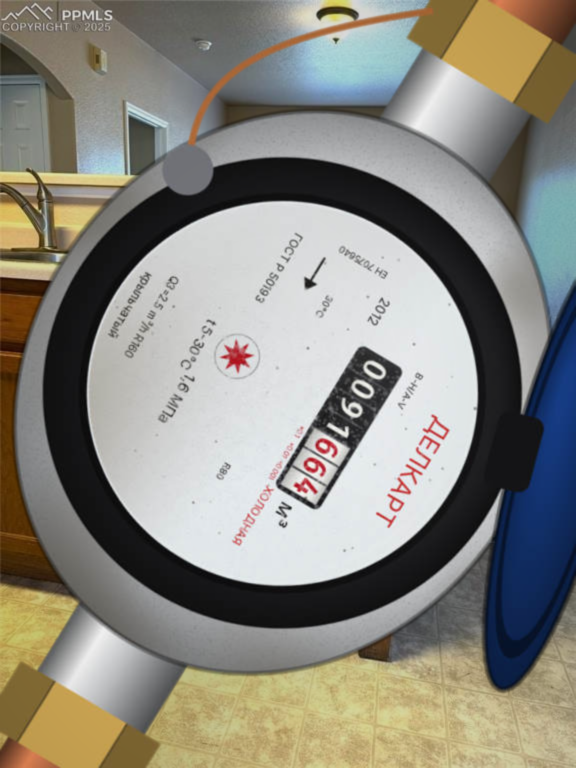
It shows 91.664,m³
